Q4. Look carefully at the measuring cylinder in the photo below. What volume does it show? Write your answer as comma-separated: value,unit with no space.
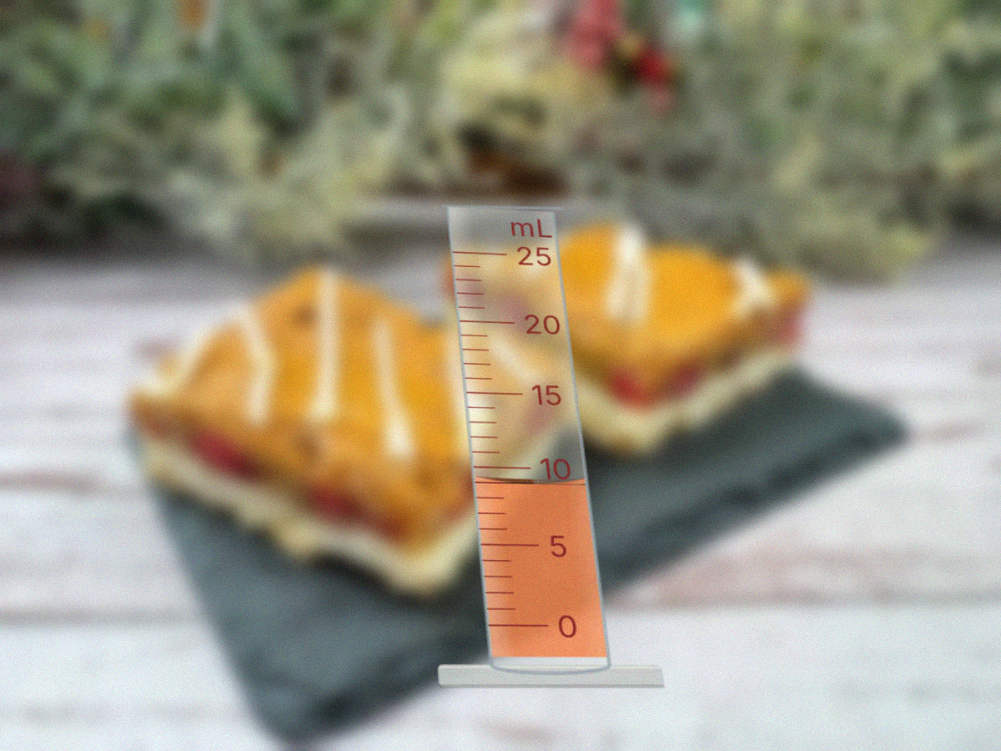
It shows 9,mL
